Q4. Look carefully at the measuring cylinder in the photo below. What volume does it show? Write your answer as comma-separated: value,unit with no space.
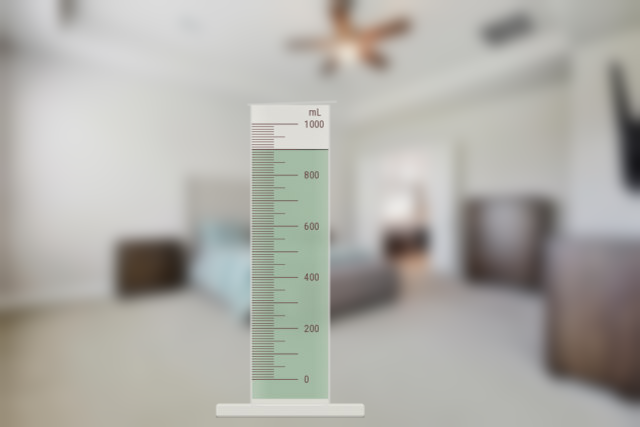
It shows 900,mL
